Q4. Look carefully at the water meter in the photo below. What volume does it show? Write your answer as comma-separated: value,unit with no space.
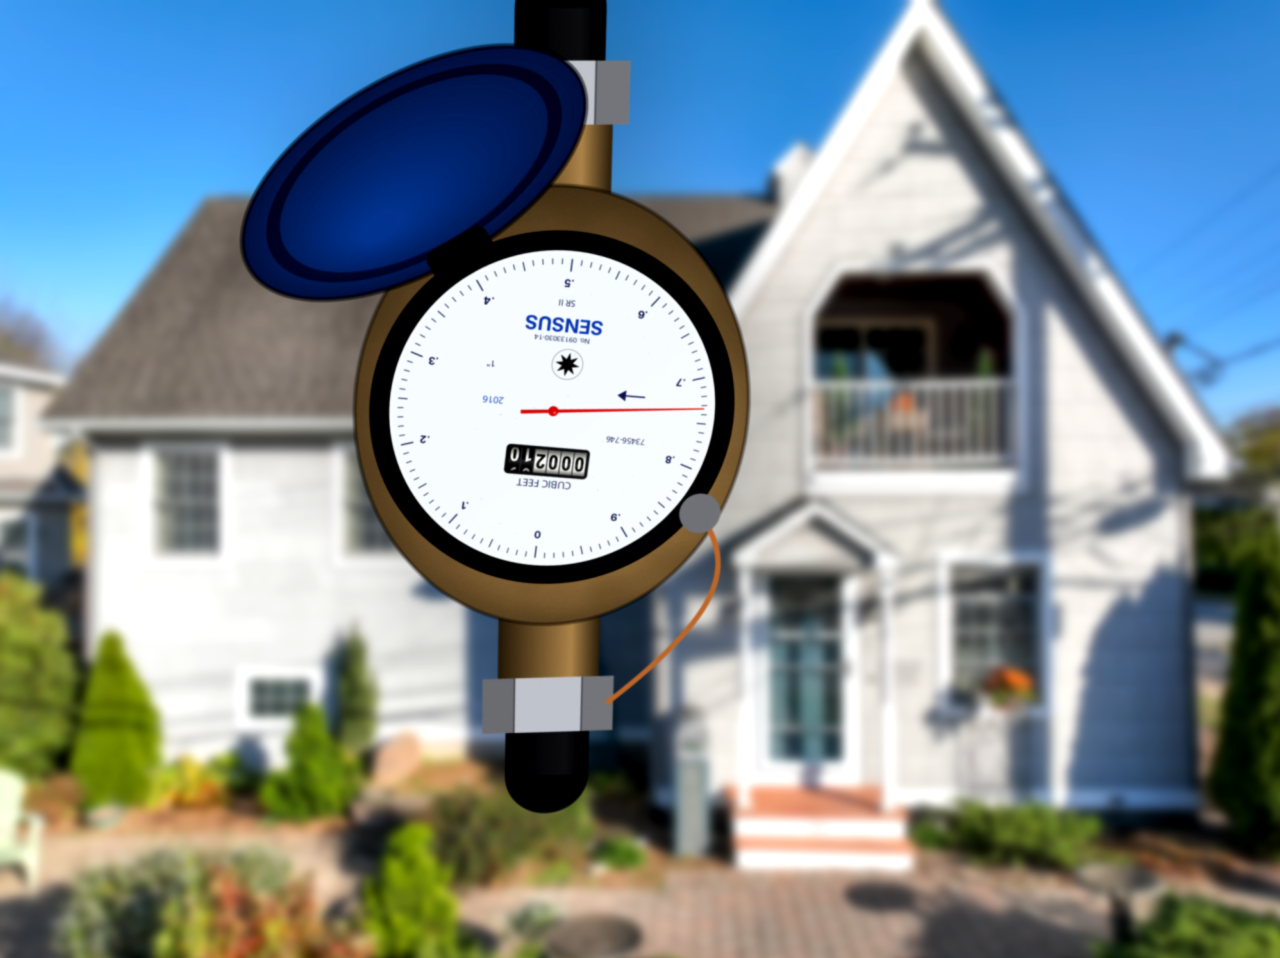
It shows 209.73,ft³
